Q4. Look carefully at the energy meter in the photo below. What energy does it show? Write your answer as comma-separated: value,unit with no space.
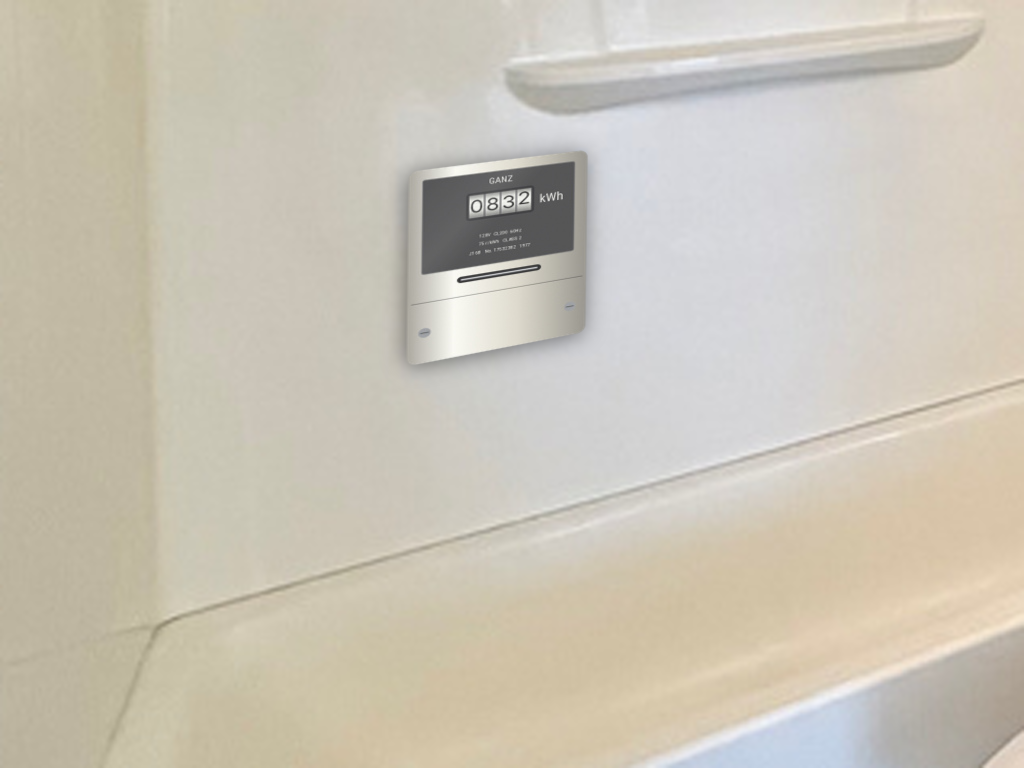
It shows 832,kWh
